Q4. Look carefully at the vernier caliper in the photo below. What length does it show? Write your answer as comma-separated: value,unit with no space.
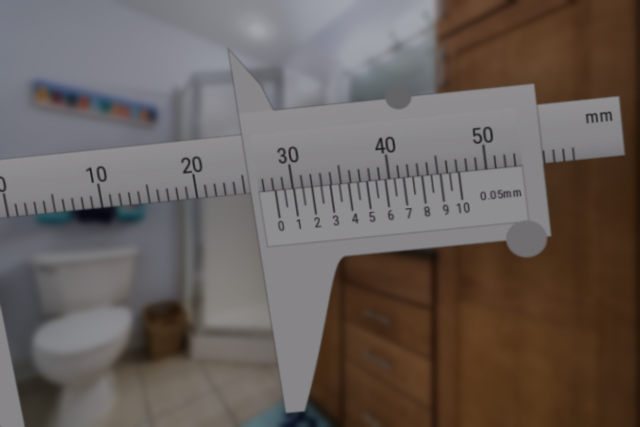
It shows 28.2,mm
